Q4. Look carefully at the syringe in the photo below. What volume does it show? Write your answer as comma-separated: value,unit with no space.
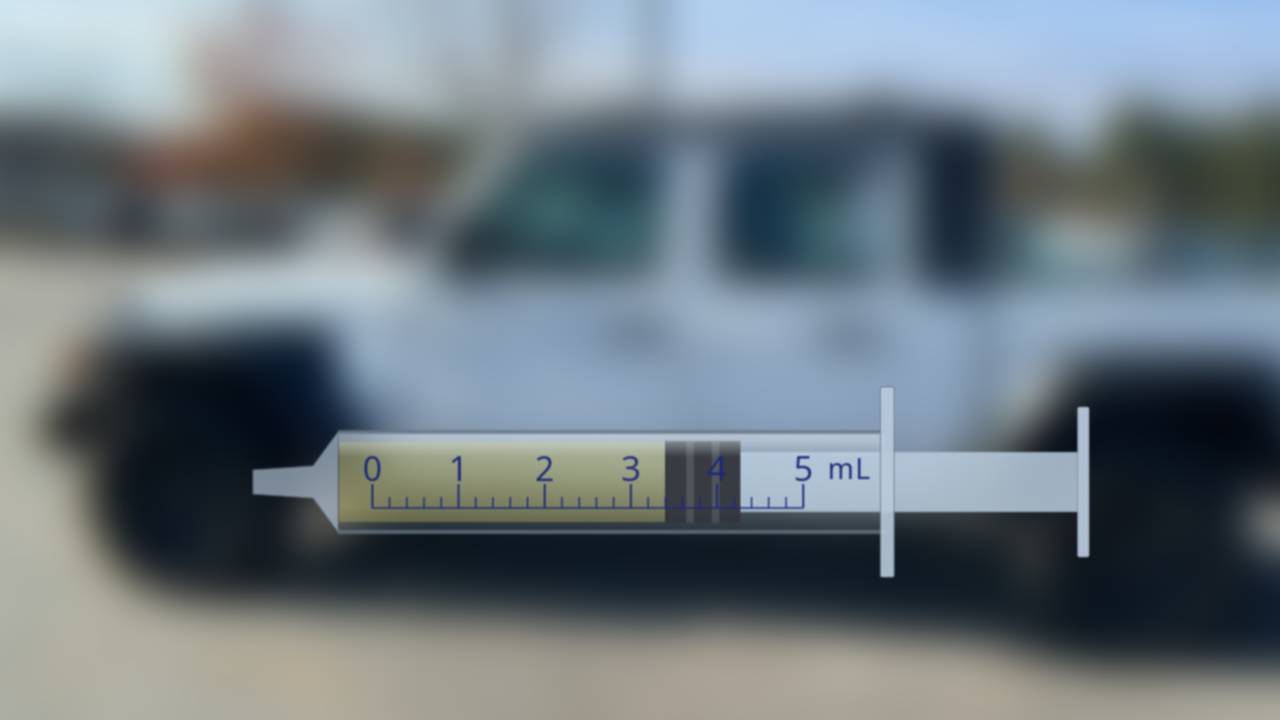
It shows 3.4,mL
